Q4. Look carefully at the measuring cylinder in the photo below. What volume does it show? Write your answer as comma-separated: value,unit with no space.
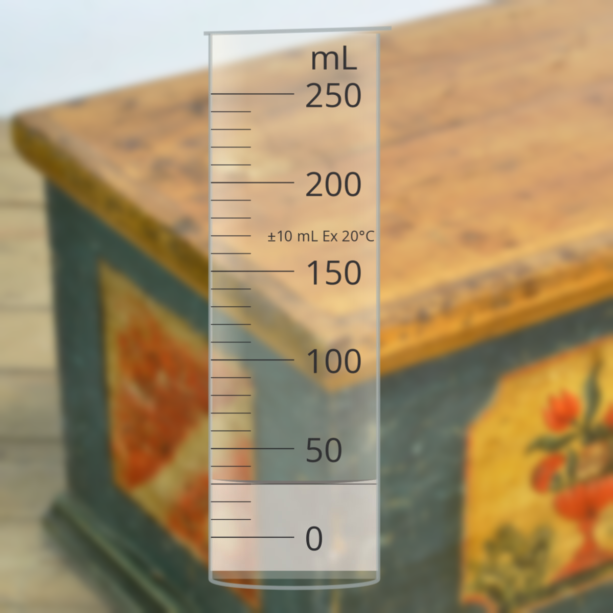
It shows 30,mL
